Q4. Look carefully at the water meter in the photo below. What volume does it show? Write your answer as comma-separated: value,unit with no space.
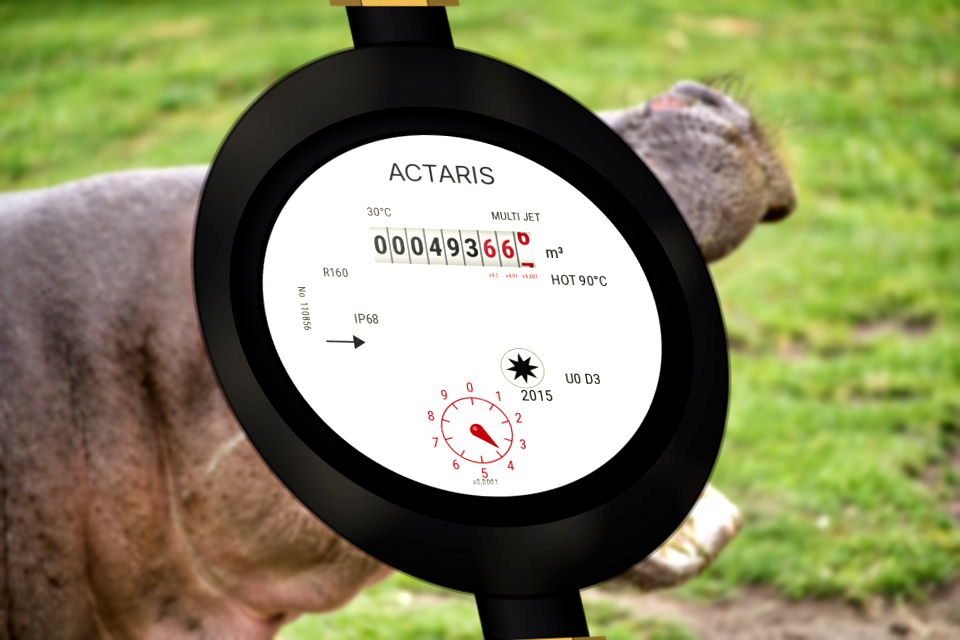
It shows 493.6663,m³
